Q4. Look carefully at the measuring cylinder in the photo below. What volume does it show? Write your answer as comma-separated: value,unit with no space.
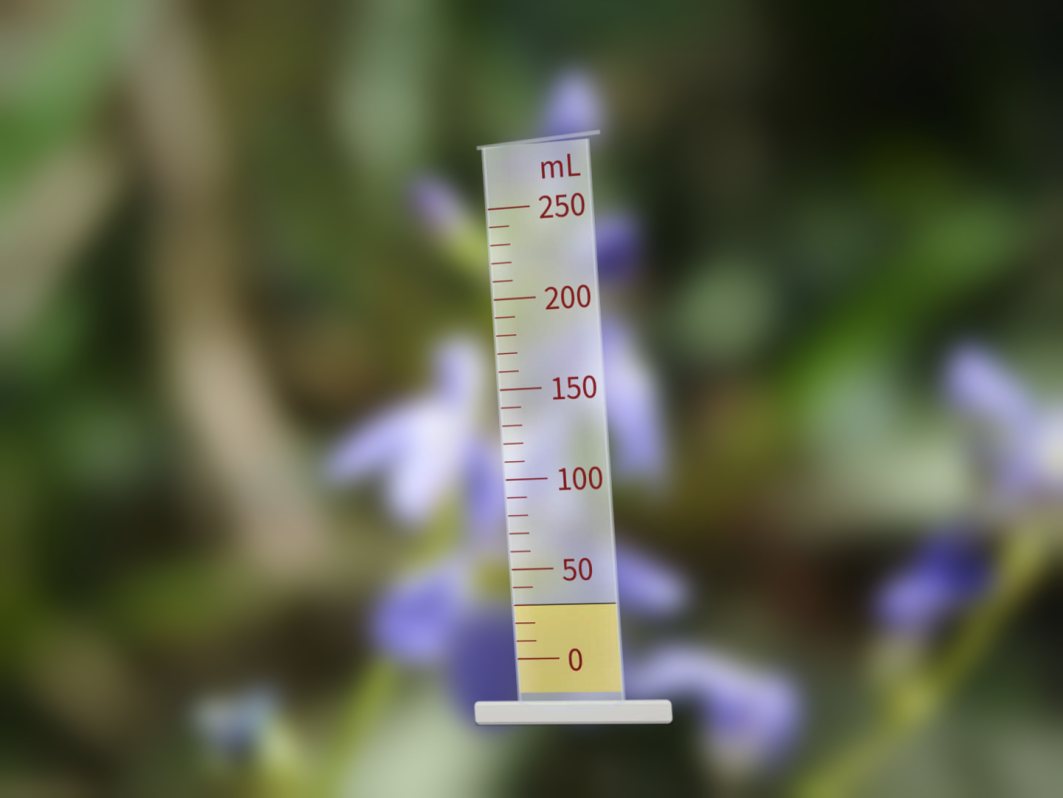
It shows 30,mL
